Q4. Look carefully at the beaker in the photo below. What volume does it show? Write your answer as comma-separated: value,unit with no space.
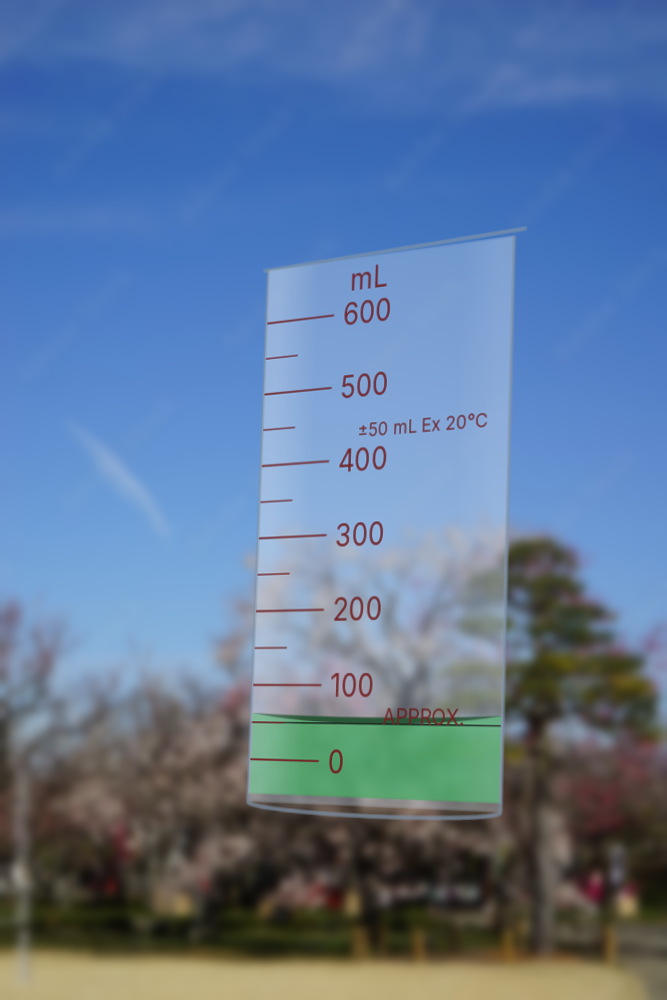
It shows 50,mL
